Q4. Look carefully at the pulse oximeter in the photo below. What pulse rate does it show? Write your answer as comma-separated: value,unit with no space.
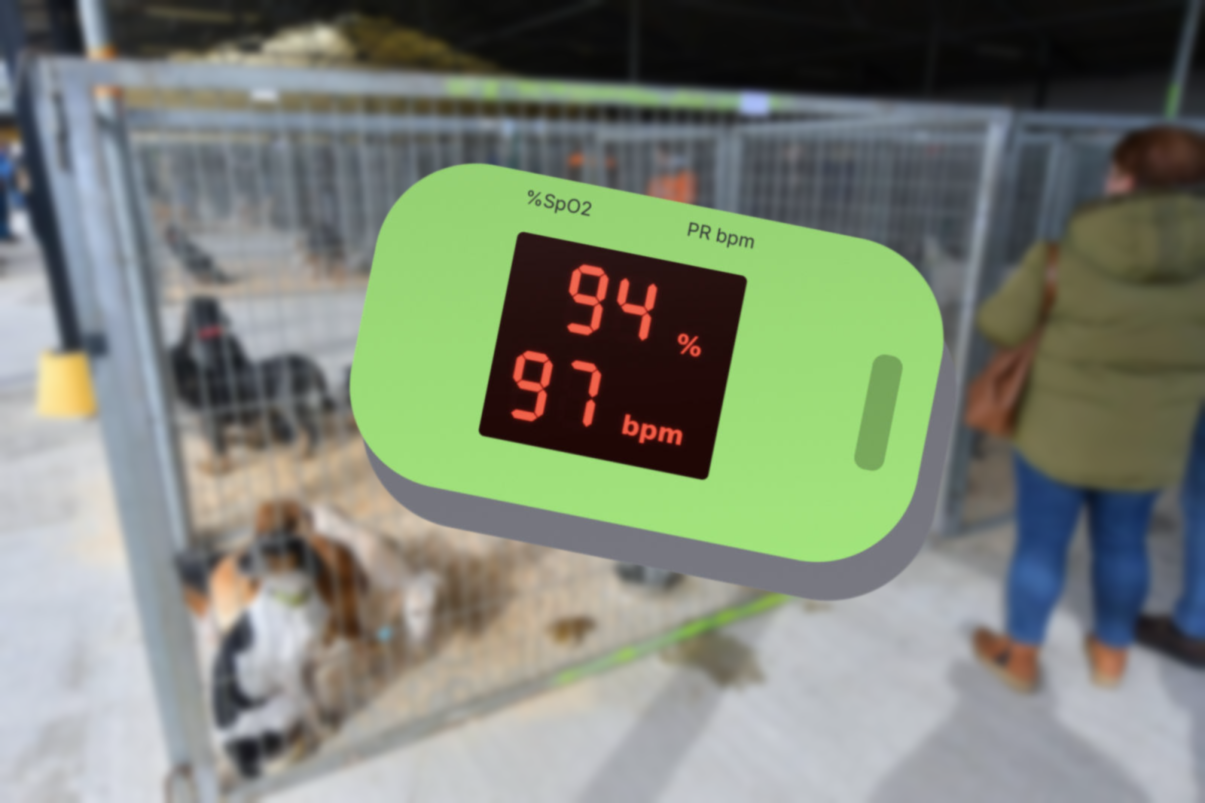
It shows 97,bpm
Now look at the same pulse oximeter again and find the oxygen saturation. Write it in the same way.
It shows 94,%
